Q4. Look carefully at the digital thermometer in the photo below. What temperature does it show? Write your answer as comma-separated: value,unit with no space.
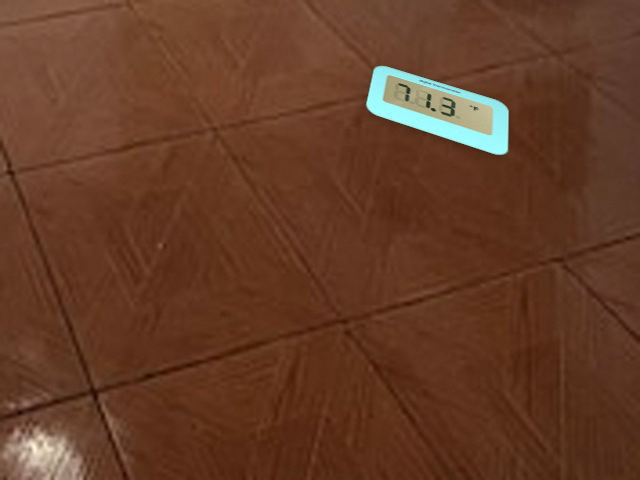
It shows 71.3,°F
